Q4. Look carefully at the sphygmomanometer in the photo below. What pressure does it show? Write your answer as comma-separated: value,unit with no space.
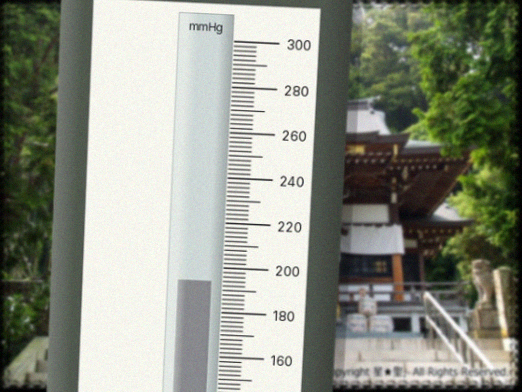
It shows 194,mmHg
